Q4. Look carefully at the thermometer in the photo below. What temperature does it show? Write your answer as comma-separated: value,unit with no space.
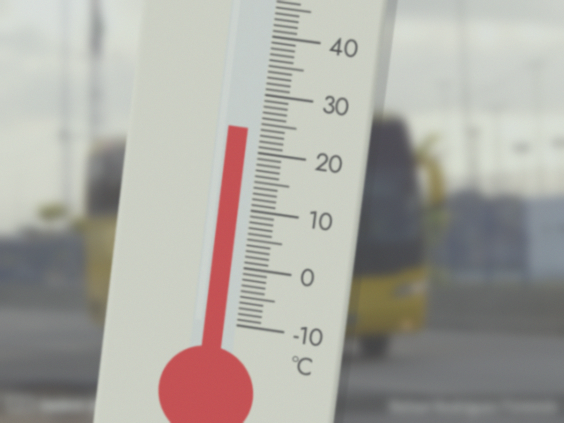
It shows 24,°C
